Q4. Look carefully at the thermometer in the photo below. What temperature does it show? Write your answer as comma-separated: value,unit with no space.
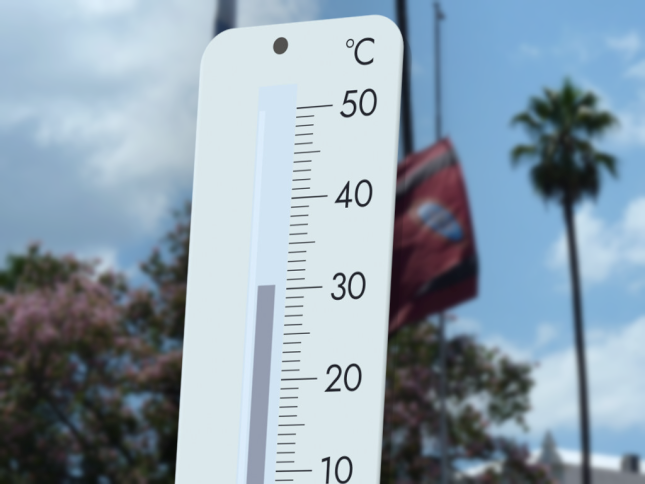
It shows 30.5,°C
